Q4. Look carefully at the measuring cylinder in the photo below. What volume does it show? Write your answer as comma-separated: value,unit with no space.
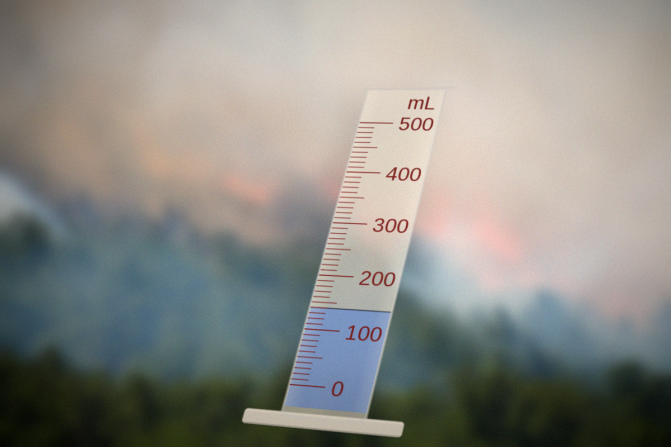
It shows 140,mL
